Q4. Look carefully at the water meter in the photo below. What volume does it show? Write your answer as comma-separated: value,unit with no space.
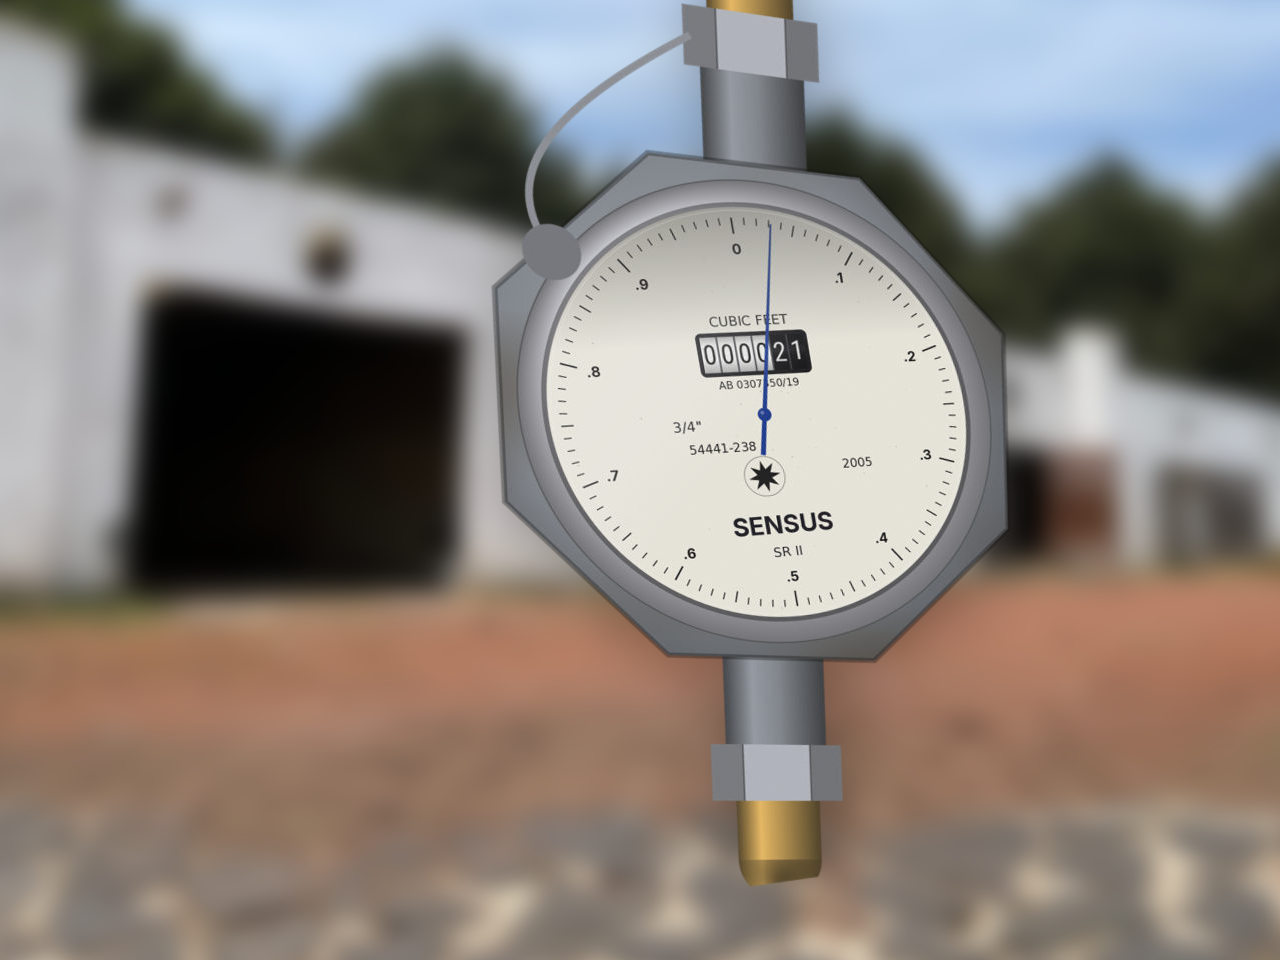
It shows 21.03,ft³
